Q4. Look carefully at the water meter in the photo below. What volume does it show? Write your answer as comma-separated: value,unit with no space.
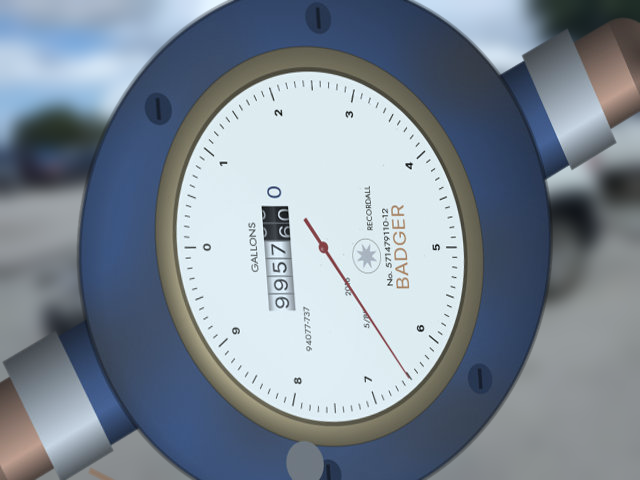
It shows 9957596.5,gal
